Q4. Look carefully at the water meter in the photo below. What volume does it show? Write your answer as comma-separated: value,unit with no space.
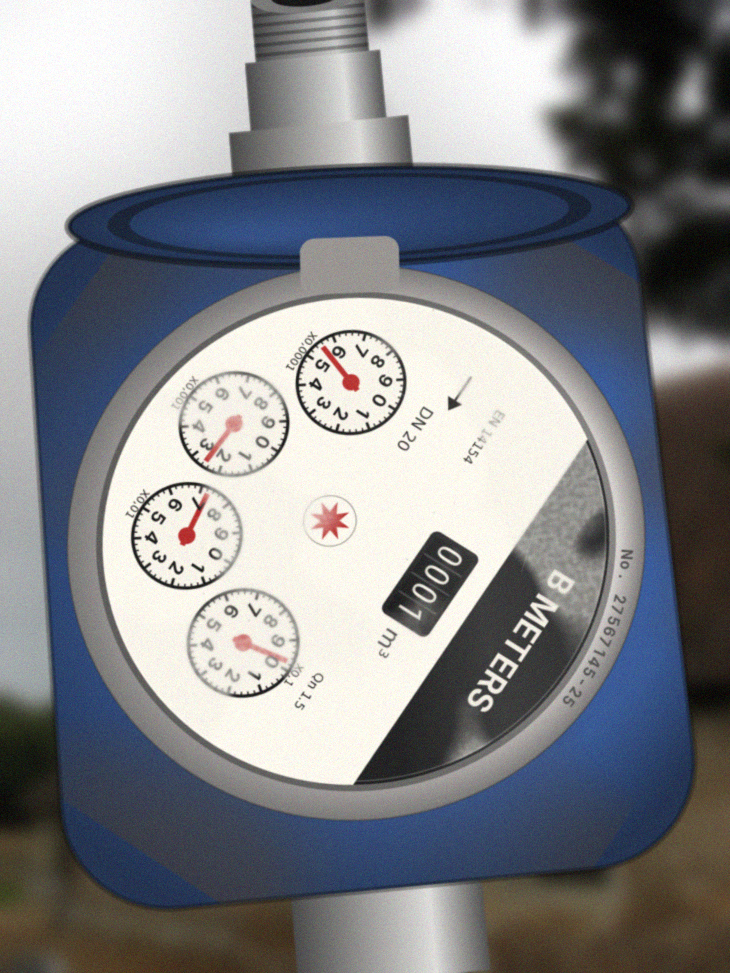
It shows 0.9725,m³
